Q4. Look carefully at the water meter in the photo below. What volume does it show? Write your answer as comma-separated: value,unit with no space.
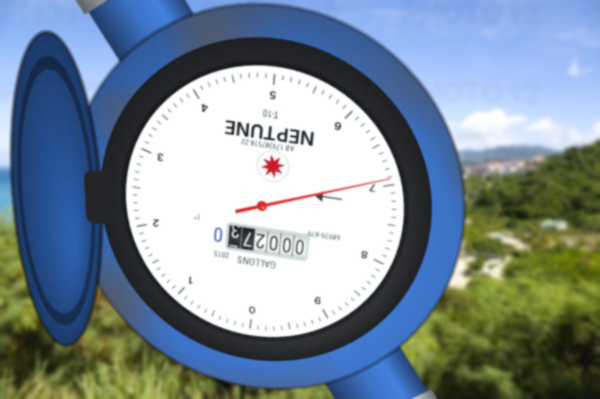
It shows 2726.9,gal
